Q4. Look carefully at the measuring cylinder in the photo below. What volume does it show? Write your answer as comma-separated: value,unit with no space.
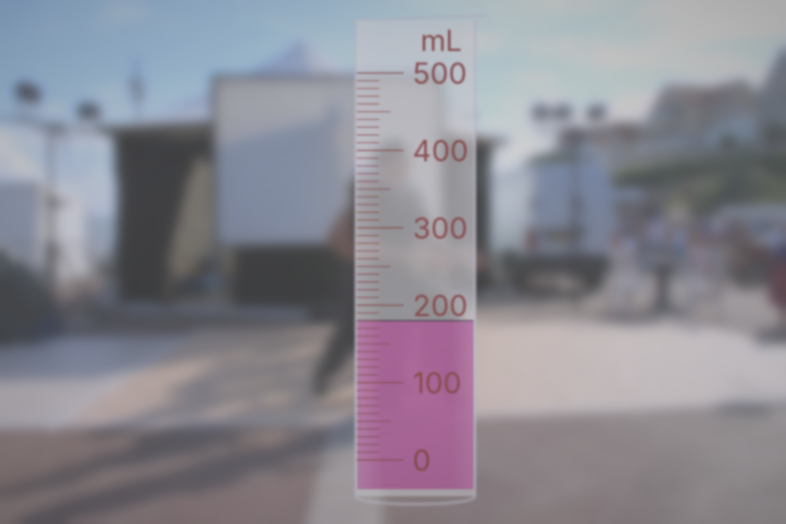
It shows 180,mL
